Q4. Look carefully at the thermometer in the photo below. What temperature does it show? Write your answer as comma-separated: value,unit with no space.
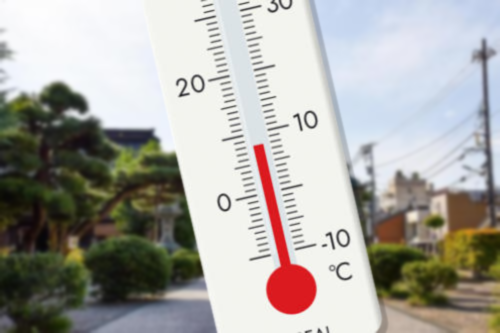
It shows 8,°C
